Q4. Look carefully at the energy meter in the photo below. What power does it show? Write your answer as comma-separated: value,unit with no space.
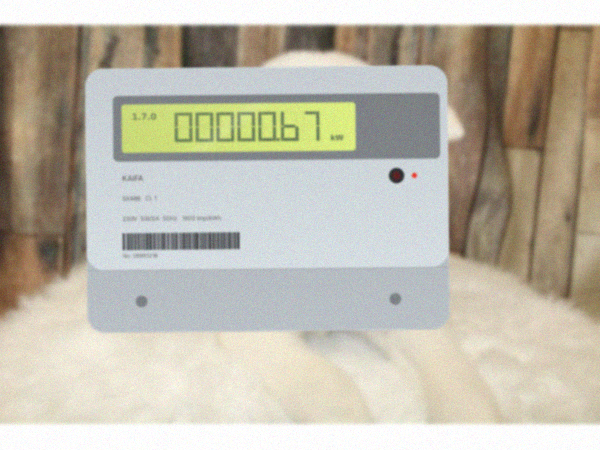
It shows 0.67,kW
